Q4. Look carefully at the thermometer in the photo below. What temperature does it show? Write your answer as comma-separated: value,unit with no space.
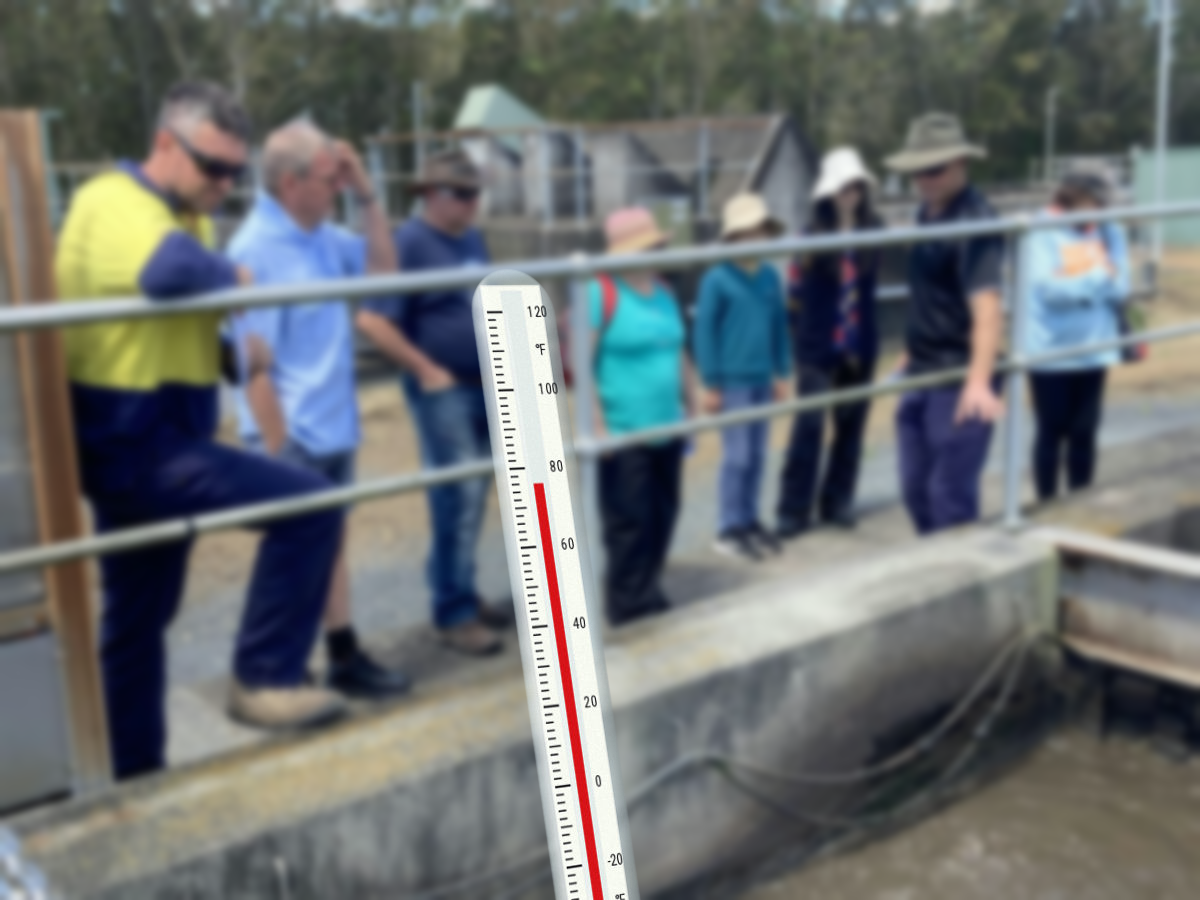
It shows 76,°F
